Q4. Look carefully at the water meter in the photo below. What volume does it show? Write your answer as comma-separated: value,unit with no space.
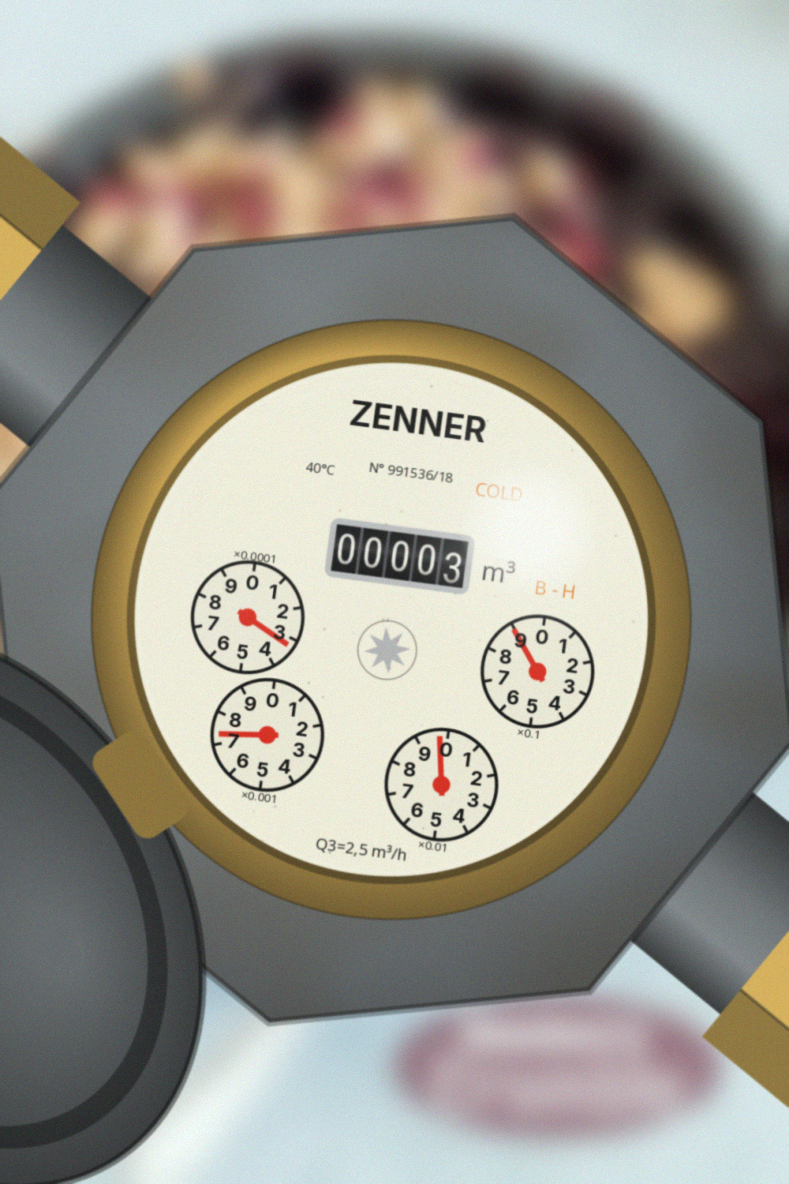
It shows 2.8973,m³
